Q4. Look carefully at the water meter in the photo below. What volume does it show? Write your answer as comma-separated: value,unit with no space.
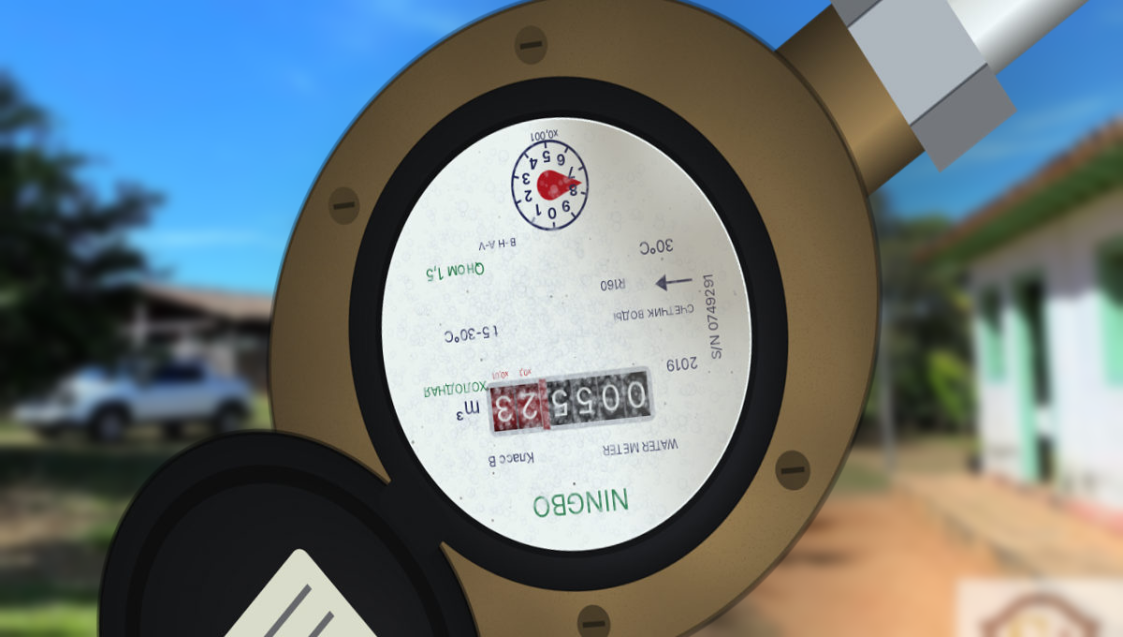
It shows 55.237,m³
